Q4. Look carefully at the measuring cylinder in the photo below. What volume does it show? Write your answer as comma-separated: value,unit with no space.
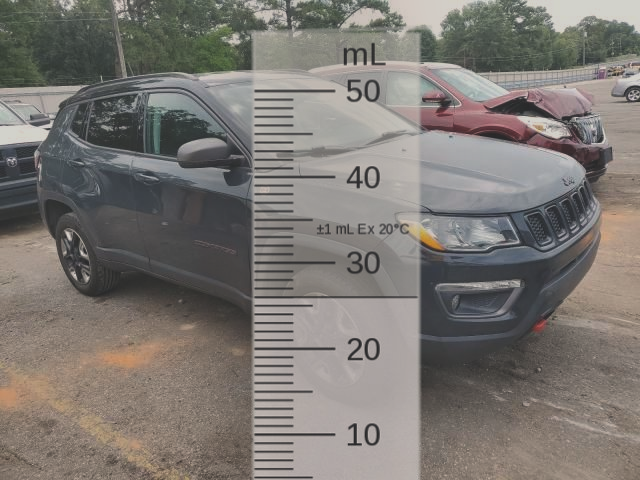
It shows 26,mL
